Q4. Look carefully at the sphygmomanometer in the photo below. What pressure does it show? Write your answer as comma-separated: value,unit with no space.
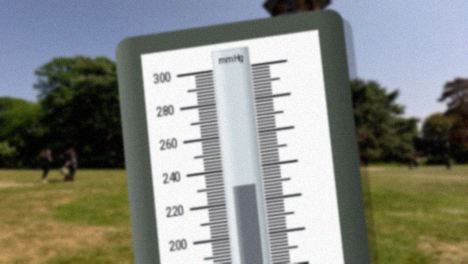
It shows 230,mmHg
